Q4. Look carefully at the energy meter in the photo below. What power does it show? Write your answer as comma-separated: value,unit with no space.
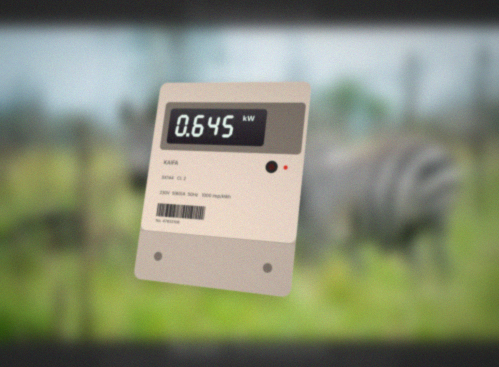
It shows 0.645,kW
